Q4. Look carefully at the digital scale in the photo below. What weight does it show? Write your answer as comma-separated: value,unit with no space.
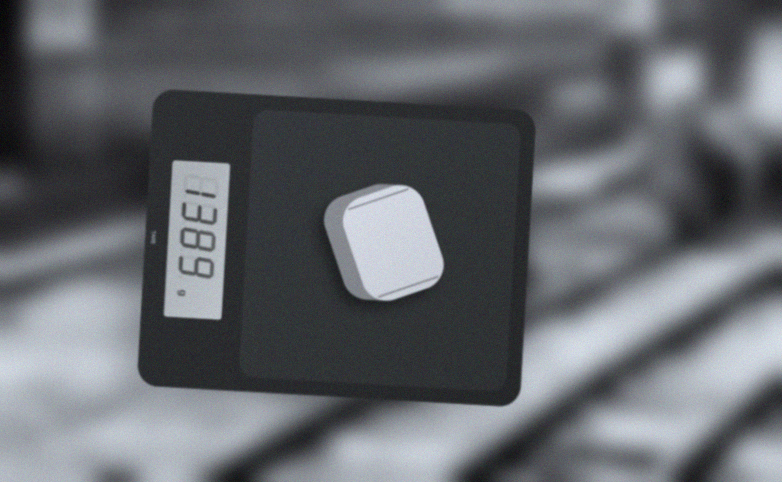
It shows 1389,g
